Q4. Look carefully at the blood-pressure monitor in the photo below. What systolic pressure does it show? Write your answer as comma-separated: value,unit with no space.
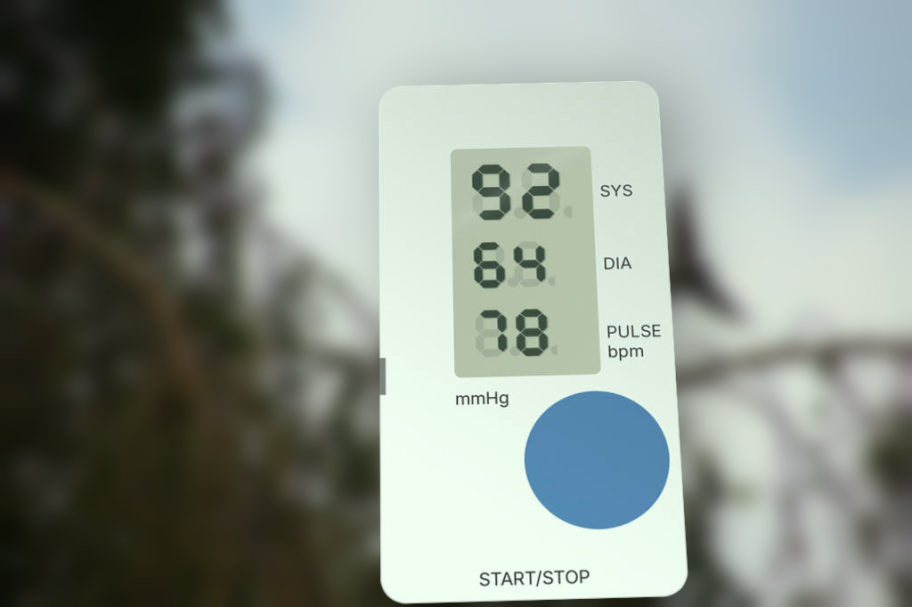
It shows 92,mmHg
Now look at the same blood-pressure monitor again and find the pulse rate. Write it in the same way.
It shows 78,bpm
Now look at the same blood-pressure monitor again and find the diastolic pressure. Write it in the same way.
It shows 64,mmHg
